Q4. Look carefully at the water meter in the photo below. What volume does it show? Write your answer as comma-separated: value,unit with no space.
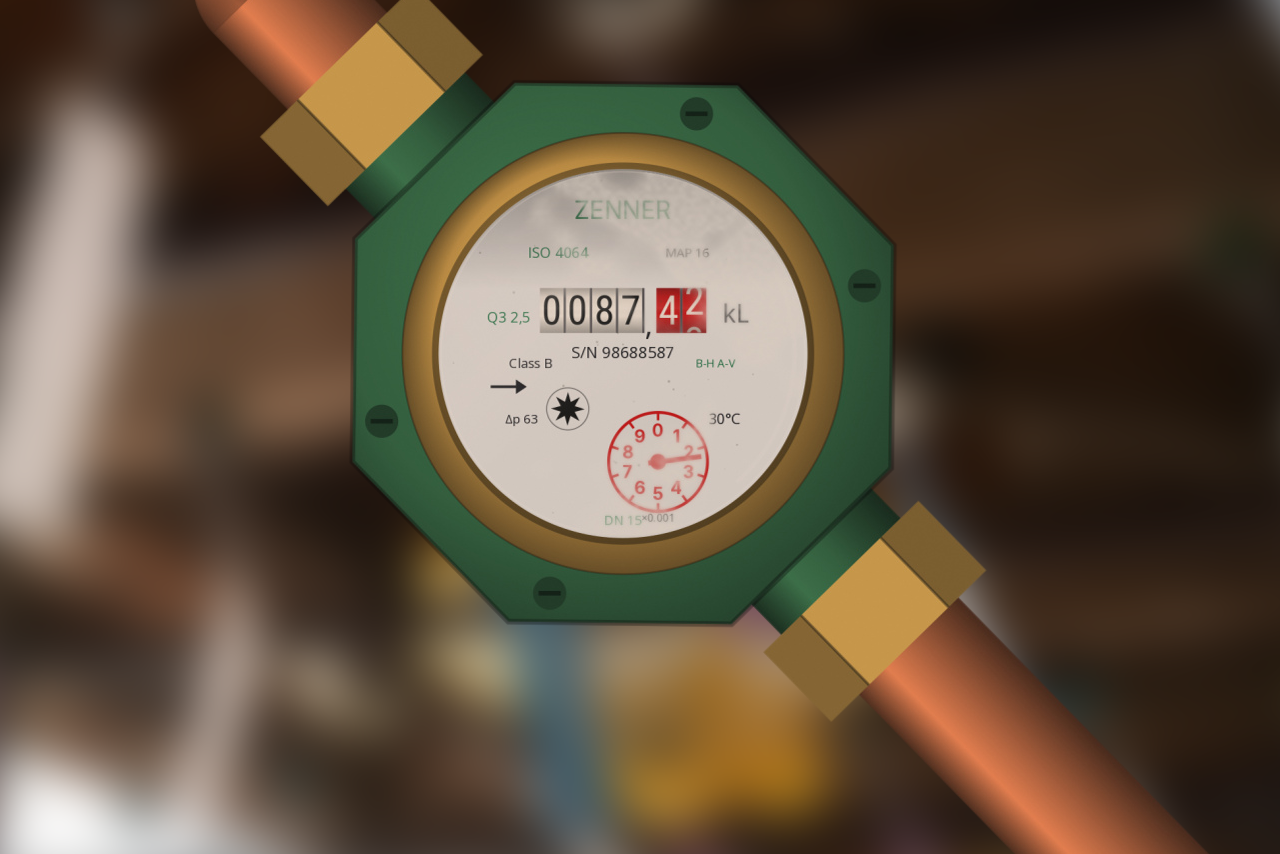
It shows 87.422,kL
